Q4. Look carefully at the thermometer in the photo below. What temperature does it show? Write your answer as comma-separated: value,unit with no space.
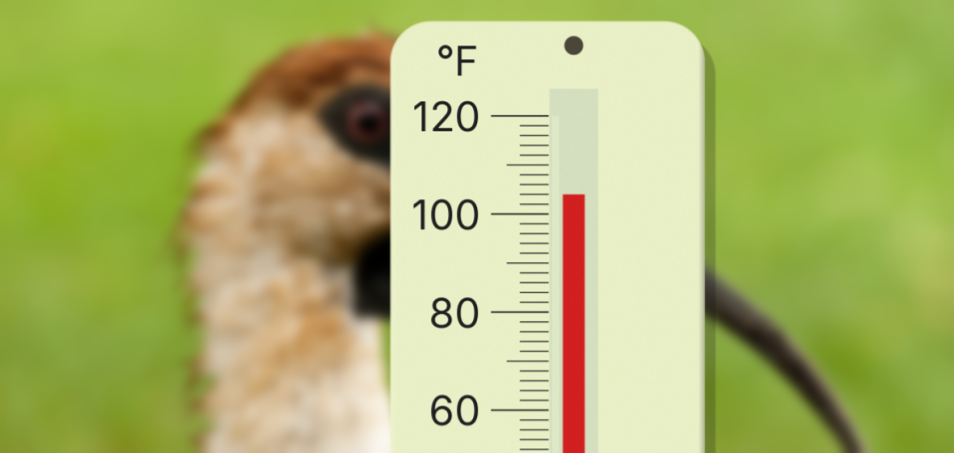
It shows 104,°F
